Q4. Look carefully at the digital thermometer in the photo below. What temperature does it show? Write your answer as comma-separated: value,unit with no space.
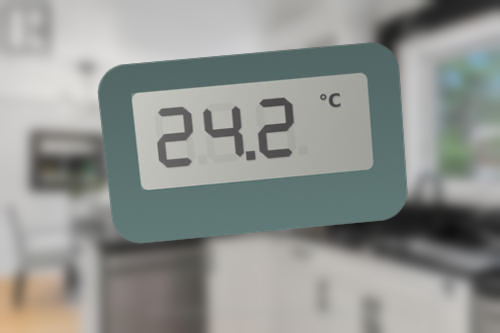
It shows 24.2,°C
